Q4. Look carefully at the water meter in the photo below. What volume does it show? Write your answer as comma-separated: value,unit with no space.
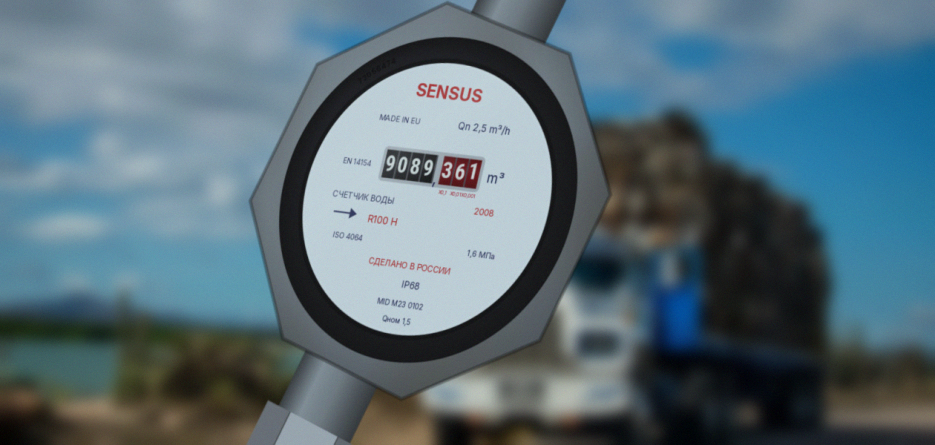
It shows 9089.361,m³
